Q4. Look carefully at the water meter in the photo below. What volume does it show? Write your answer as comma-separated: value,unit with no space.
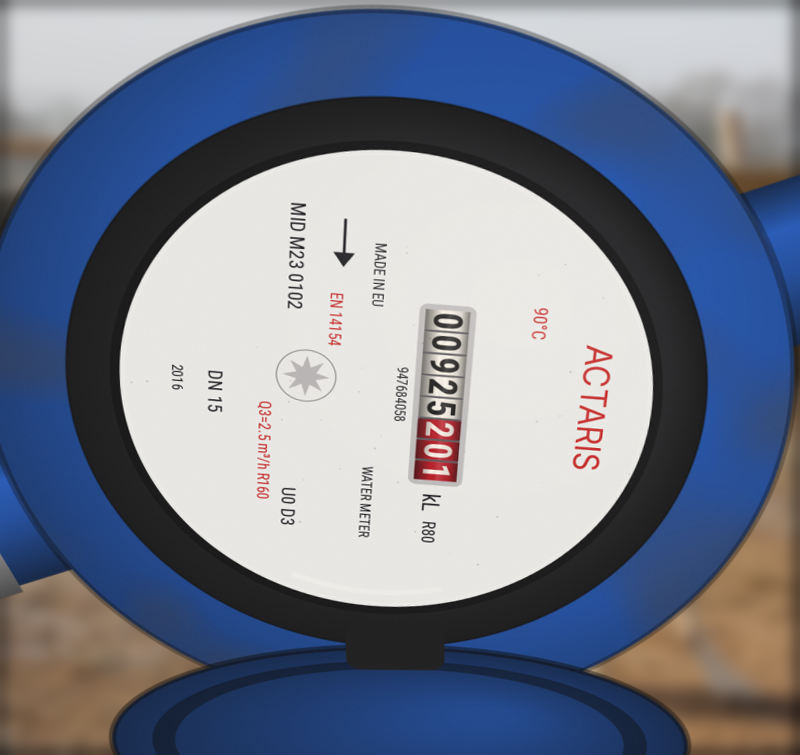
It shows 925.201,kL
